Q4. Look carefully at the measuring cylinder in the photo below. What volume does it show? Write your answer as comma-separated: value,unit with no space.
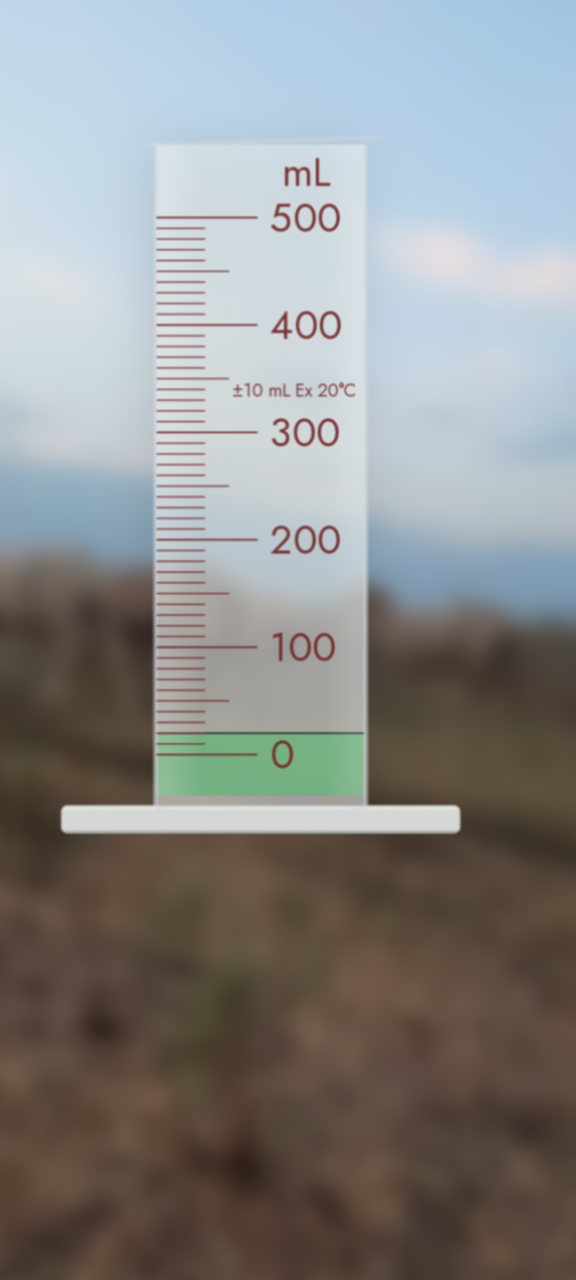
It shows 20,mL
